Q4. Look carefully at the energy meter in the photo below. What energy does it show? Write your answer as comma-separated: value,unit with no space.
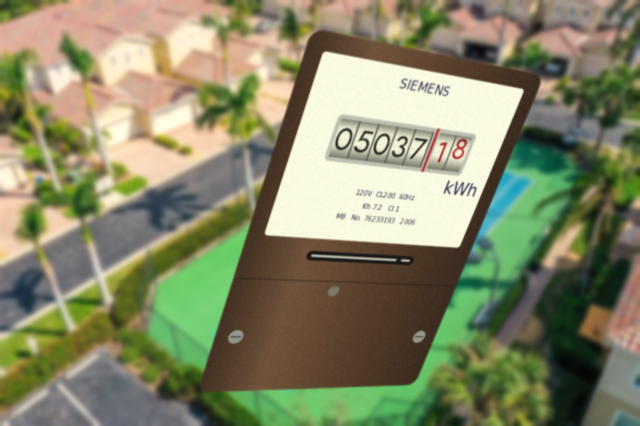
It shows 5037.18,kWh
